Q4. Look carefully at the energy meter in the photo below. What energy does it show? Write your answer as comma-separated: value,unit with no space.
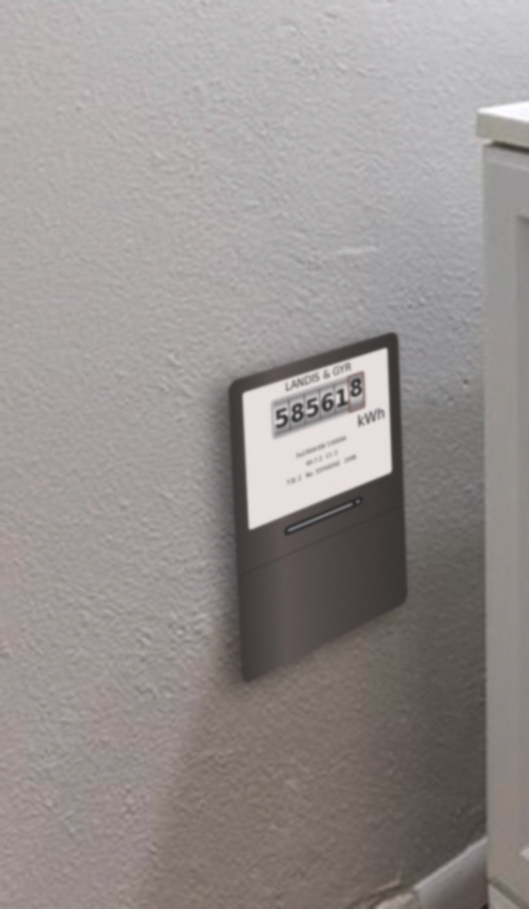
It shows 58561.8,kWh
